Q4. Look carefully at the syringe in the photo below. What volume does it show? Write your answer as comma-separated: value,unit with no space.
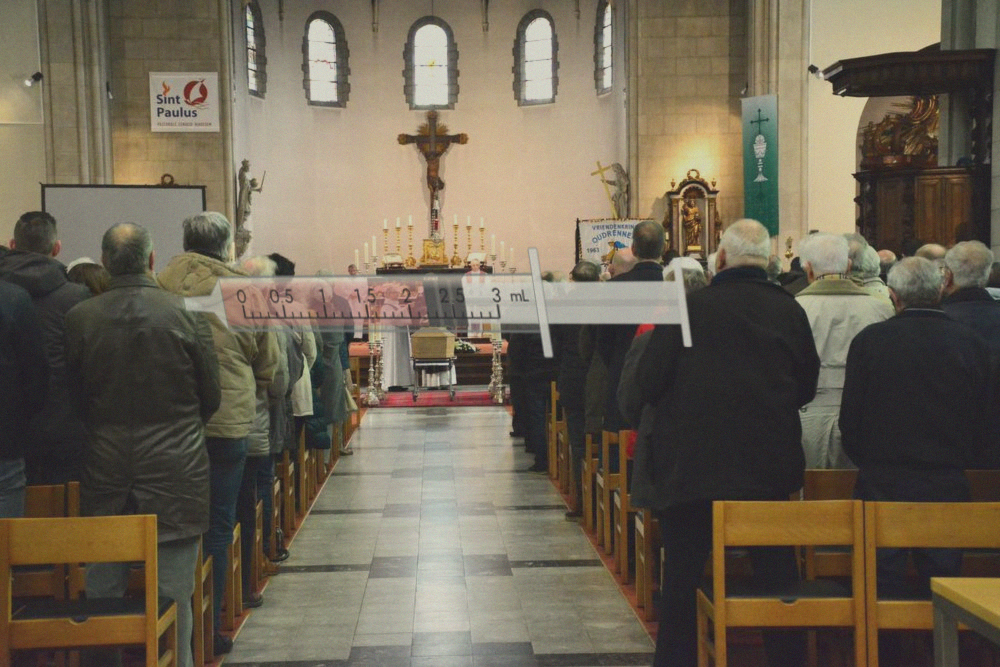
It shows 2.2,mL
